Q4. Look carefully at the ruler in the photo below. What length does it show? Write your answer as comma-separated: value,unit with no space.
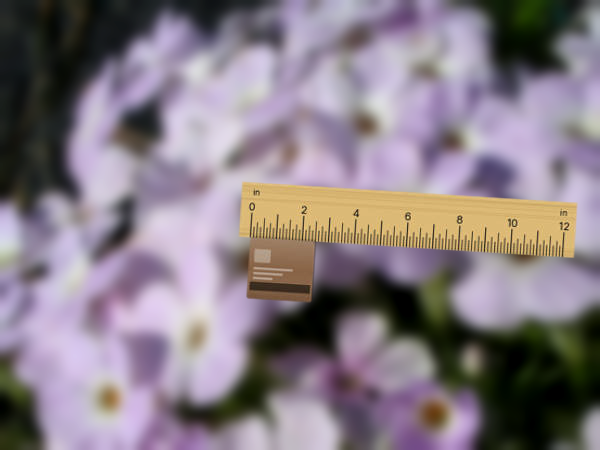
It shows 2.5,in
